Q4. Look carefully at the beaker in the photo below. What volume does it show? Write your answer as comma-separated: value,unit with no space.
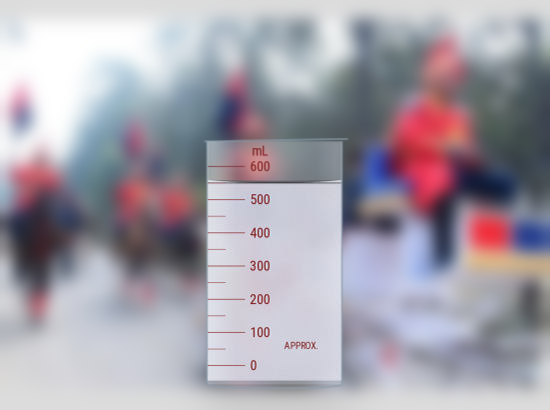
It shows 550,mL
